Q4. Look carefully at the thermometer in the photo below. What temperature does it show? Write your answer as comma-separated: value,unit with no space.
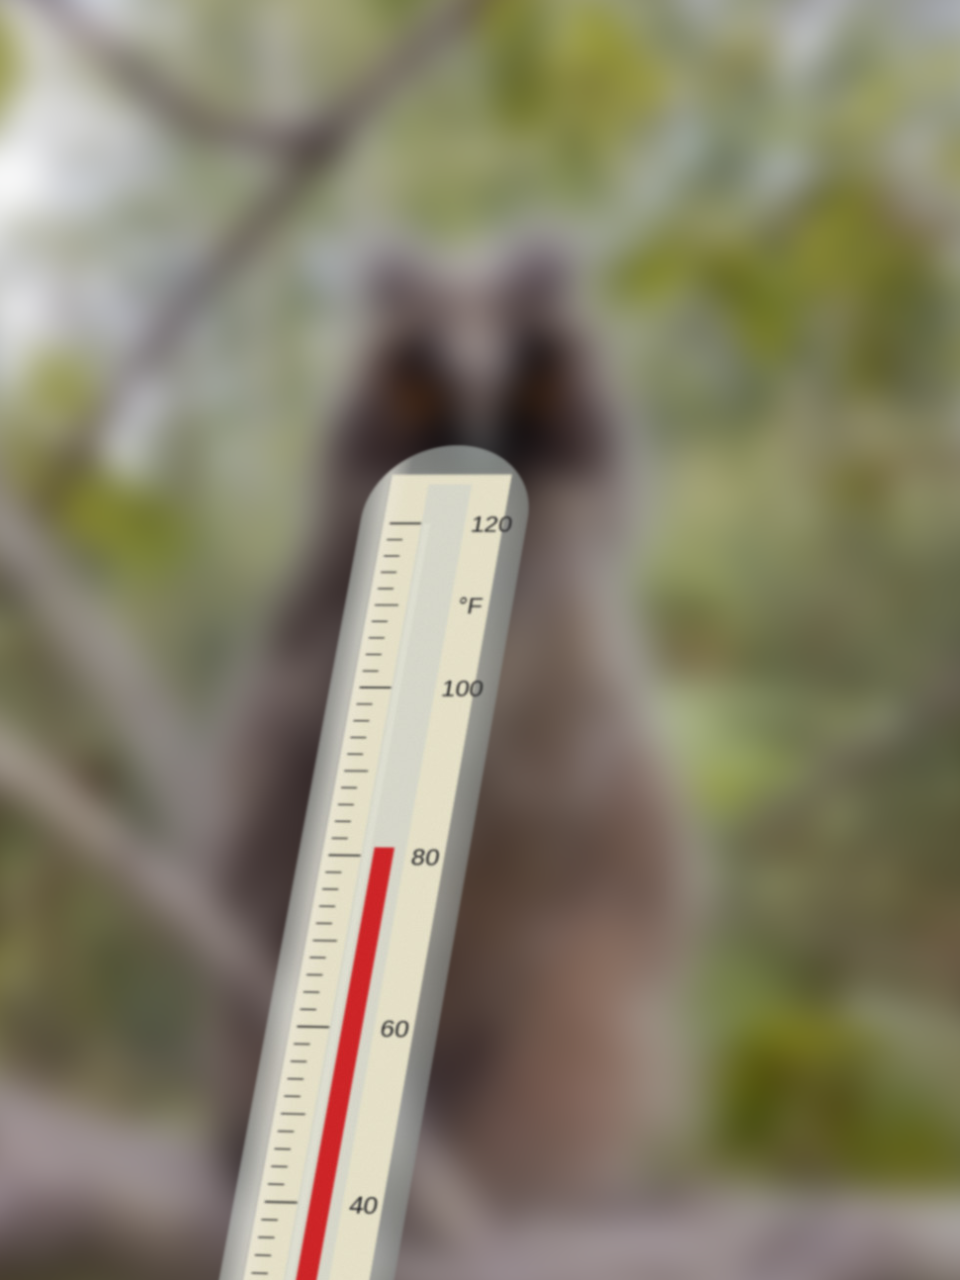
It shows 81,°F
